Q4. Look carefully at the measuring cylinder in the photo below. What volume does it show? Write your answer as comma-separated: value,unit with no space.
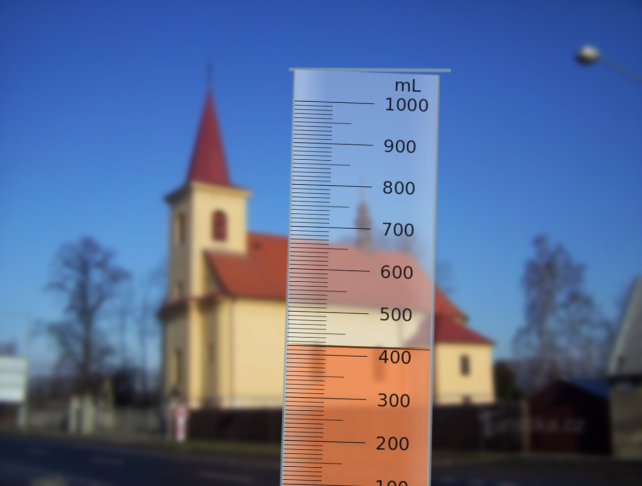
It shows 420,mL
